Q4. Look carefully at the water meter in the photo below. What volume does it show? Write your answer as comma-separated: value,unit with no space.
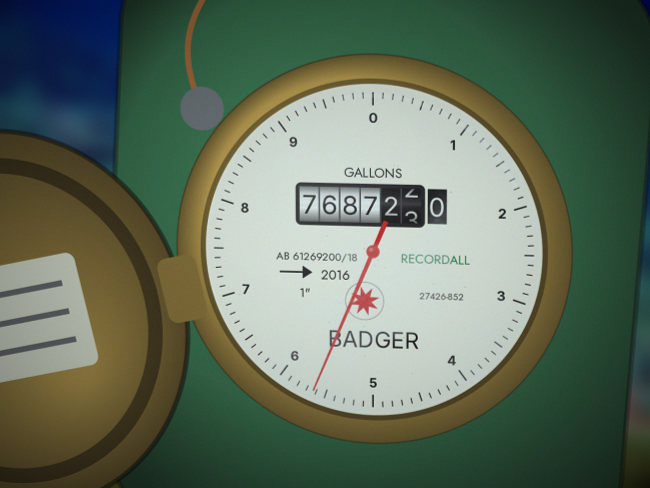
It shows 7687225.6,gal
